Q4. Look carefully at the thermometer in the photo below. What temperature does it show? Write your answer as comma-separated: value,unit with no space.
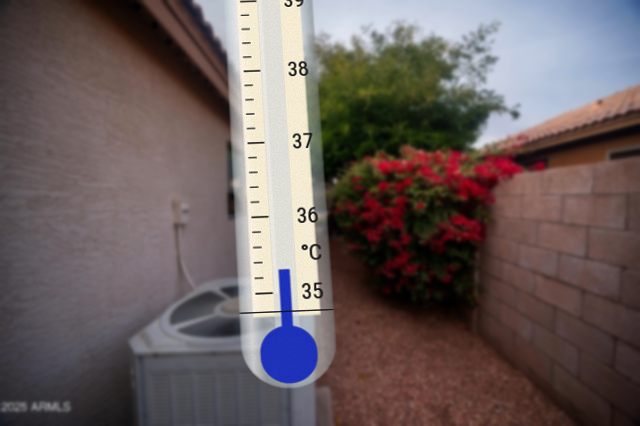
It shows 35.3,°C
